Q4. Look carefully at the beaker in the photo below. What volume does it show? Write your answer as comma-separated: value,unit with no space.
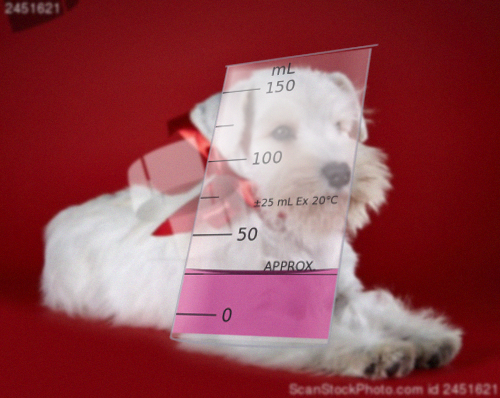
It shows 25,mL
